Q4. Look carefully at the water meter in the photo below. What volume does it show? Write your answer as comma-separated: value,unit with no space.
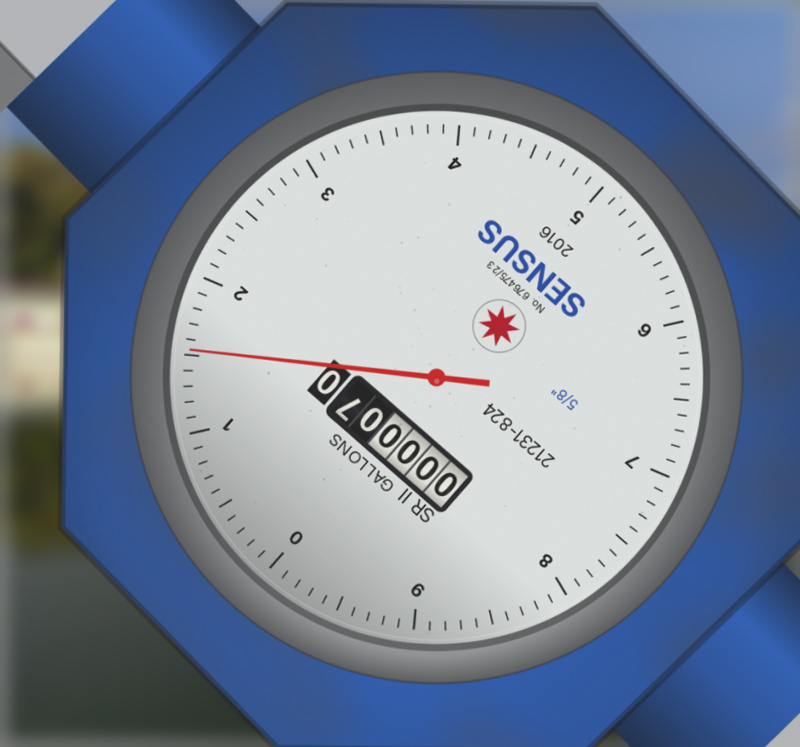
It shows 71.5,gal
